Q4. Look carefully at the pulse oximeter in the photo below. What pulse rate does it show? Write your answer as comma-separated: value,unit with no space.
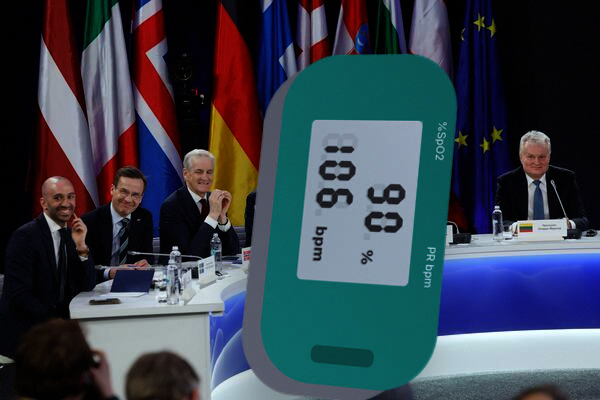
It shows 106,bpm
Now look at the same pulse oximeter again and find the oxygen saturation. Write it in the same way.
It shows 90,%
